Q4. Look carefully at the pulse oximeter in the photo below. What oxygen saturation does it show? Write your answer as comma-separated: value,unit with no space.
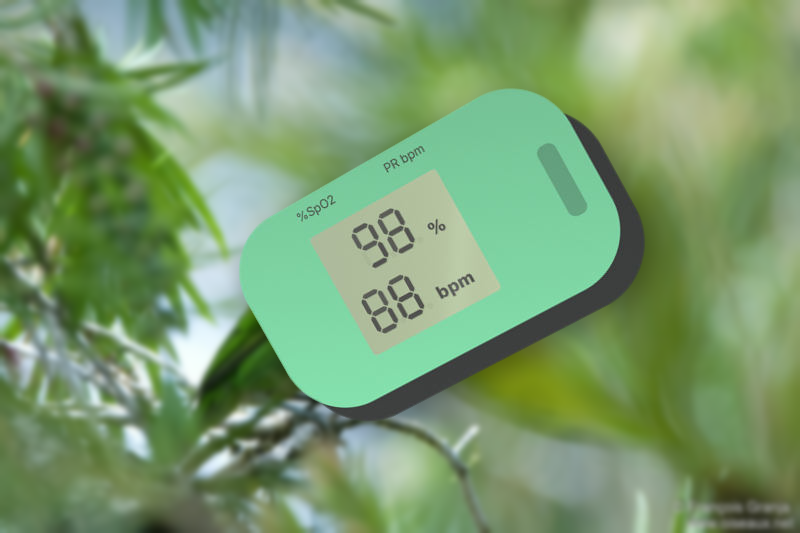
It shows 98,%
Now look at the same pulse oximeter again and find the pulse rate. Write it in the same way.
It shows 88,bpm
